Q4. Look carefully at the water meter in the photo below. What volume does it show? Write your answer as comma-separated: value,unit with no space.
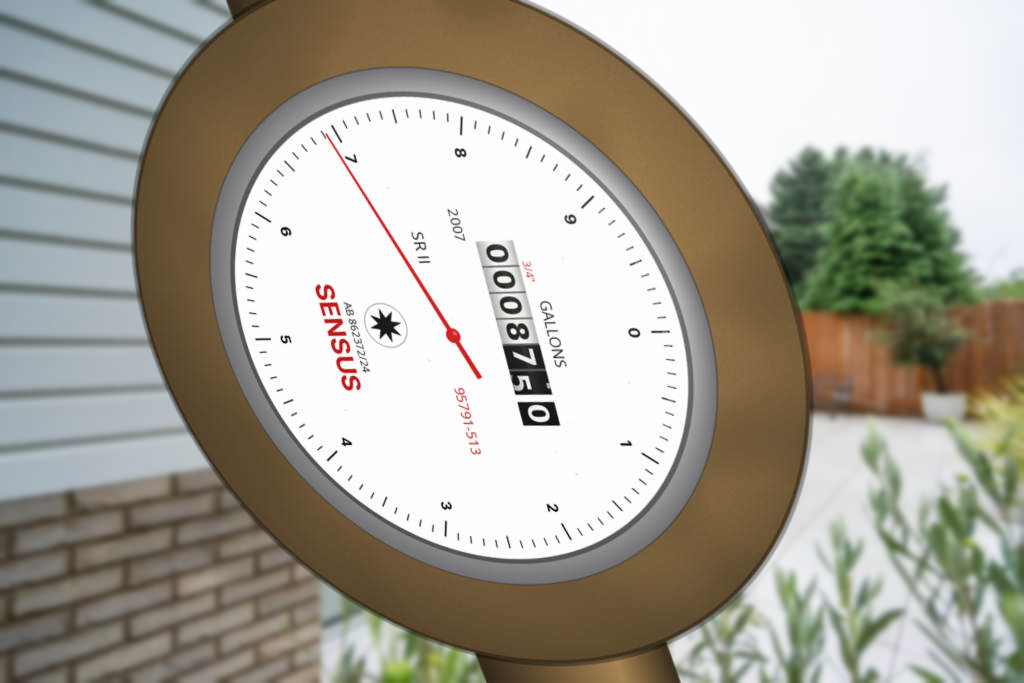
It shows 8746.9,gal
